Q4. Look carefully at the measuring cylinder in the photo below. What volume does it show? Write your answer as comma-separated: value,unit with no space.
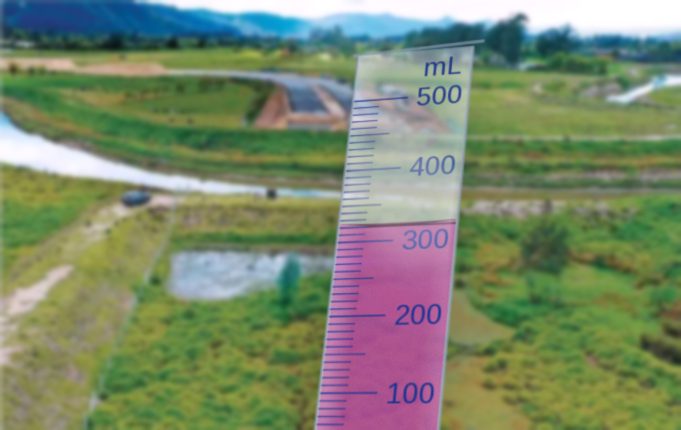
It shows 320,mL
